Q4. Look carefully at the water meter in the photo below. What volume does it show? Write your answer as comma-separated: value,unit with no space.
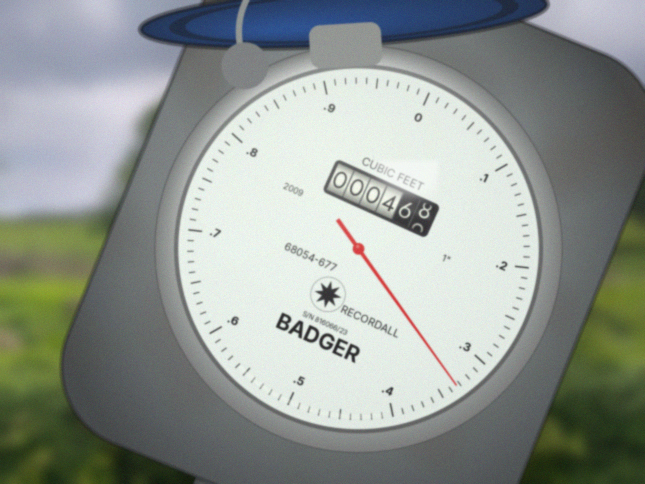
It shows 468.33,ft³
